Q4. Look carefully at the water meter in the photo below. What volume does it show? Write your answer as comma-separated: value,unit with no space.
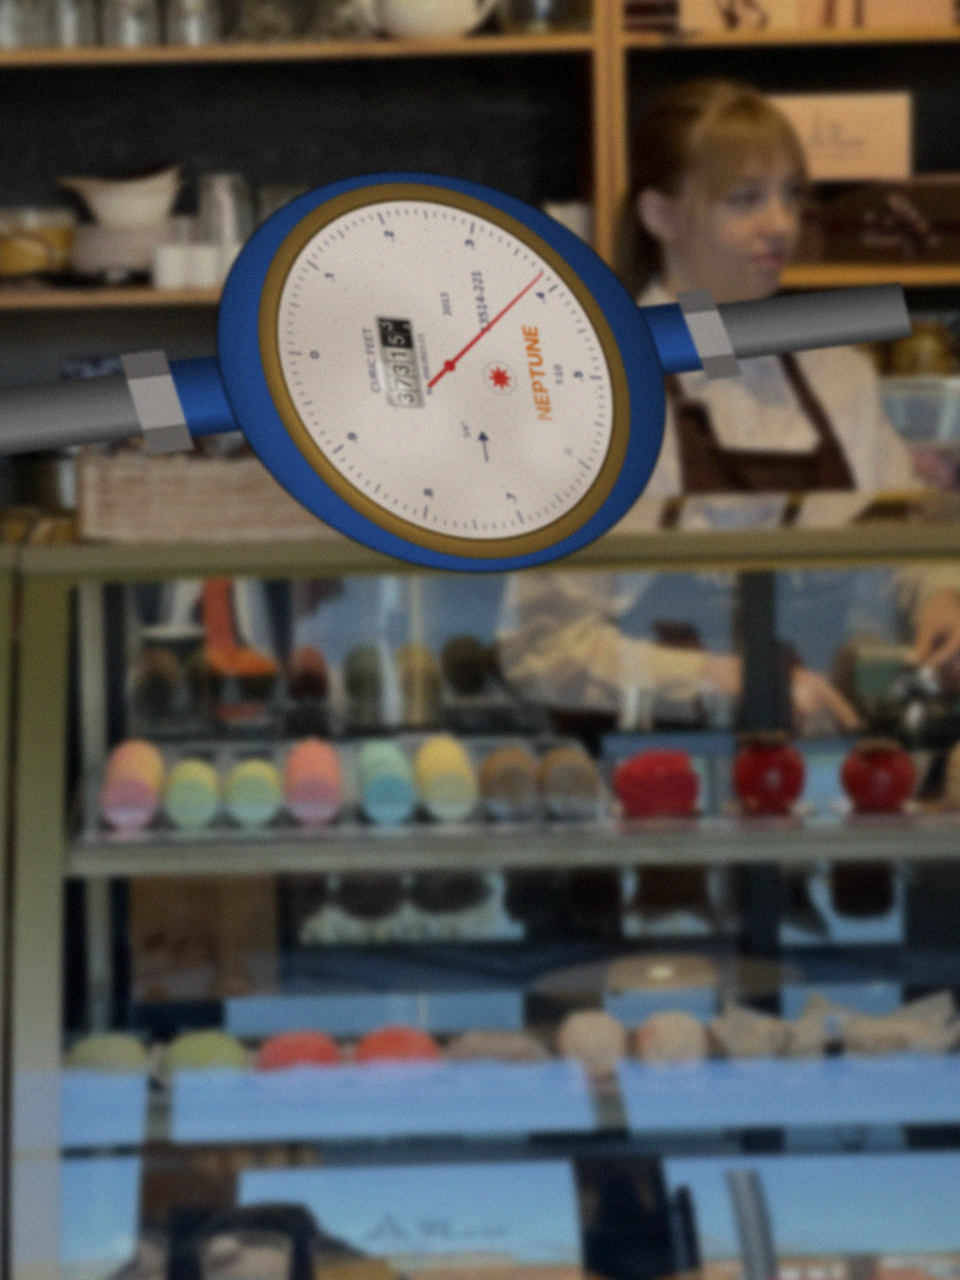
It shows 373153.38,ft³
